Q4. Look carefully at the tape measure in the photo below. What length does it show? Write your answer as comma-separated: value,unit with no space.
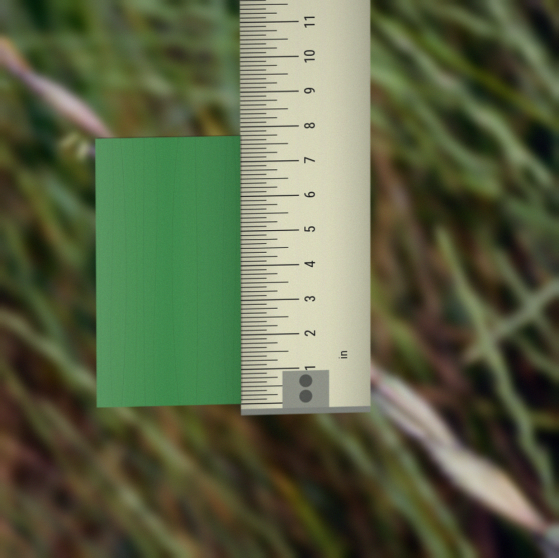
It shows 7.75,in
